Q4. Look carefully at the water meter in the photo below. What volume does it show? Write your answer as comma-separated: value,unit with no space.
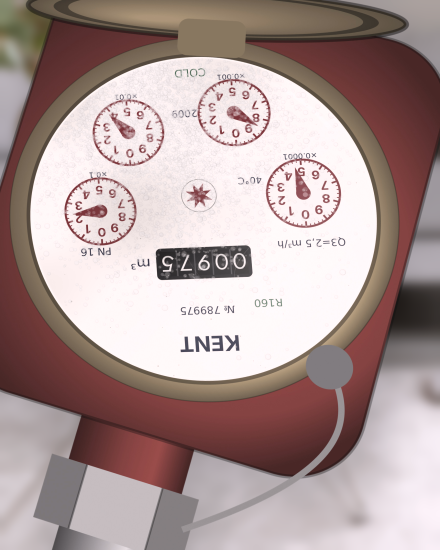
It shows 975.2384,m³
